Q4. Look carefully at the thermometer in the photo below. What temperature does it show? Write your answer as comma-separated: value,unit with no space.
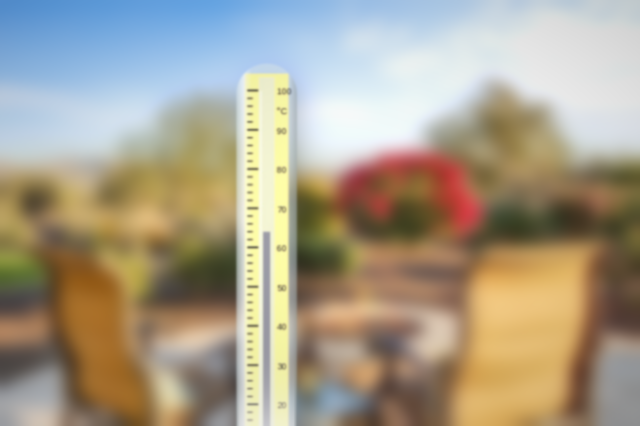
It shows 64,°C
